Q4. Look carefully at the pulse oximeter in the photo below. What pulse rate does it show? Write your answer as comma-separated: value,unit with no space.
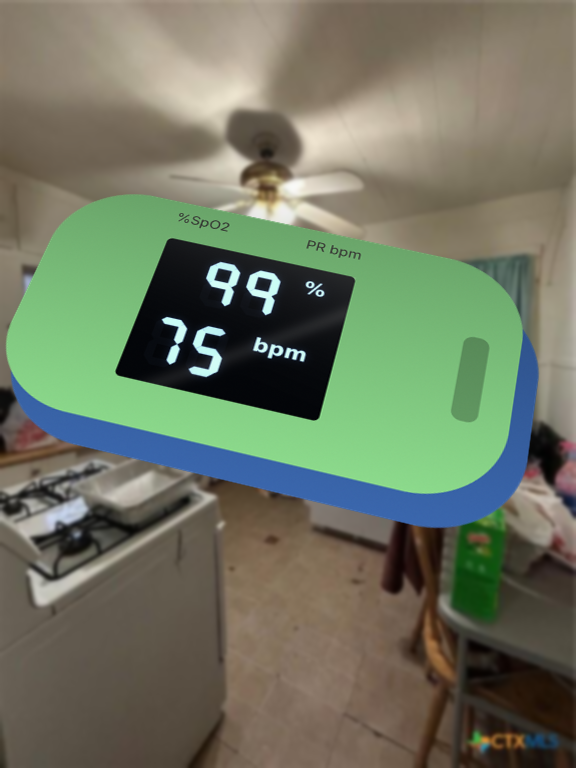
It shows 75,bpm
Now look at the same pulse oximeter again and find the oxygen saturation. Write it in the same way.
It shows 99,%
